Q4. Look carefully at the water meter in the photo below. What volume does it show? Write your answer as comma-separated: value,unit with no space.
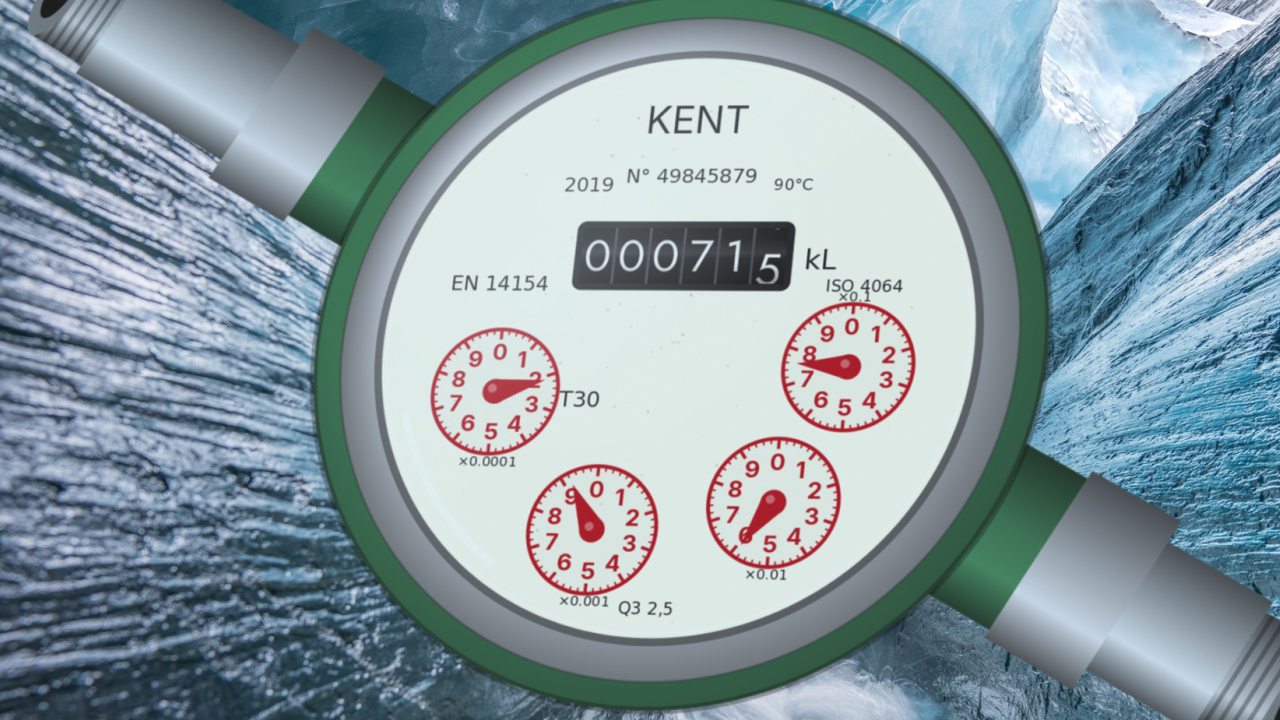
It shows 714.7592,kL
